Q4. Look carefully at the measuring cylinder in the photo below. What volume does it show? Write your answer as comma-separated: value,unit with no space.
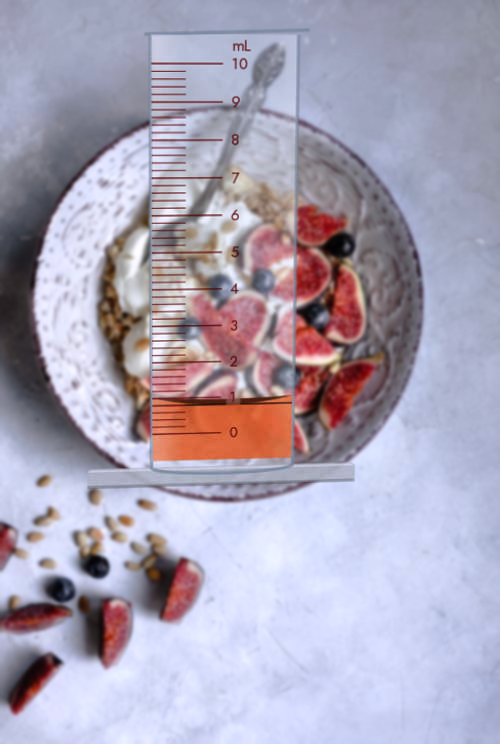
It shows 0.8,mL
